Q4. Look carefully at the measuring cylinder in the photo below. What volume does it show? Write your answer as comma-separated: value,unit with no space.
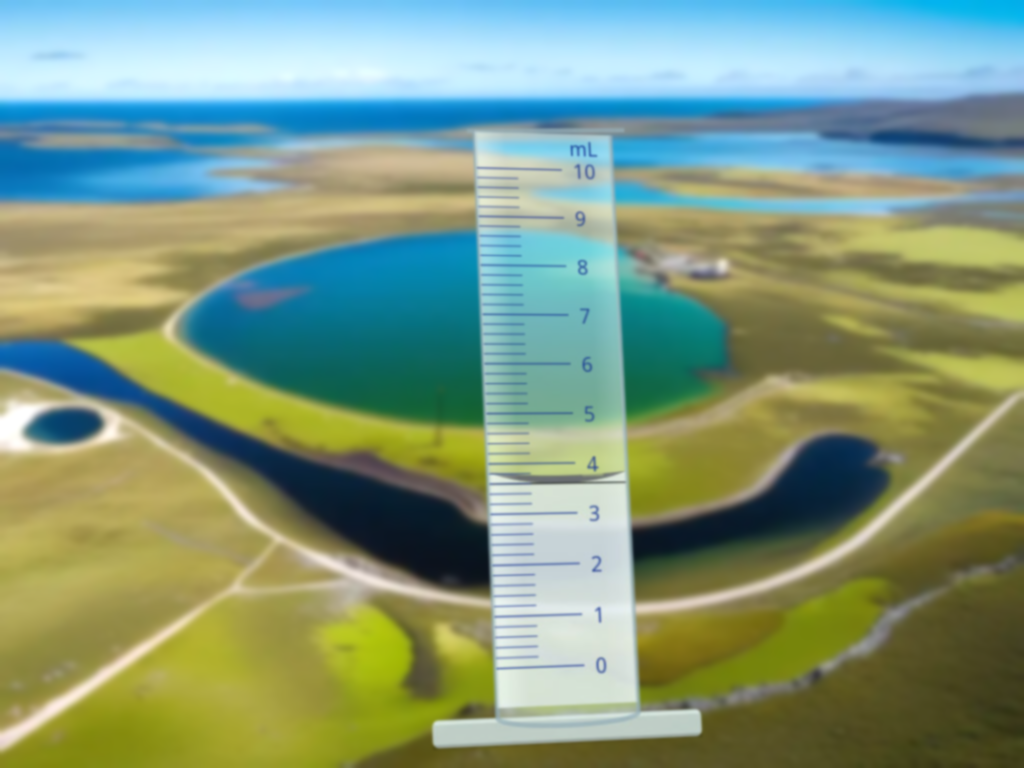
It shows 3.6,mL
